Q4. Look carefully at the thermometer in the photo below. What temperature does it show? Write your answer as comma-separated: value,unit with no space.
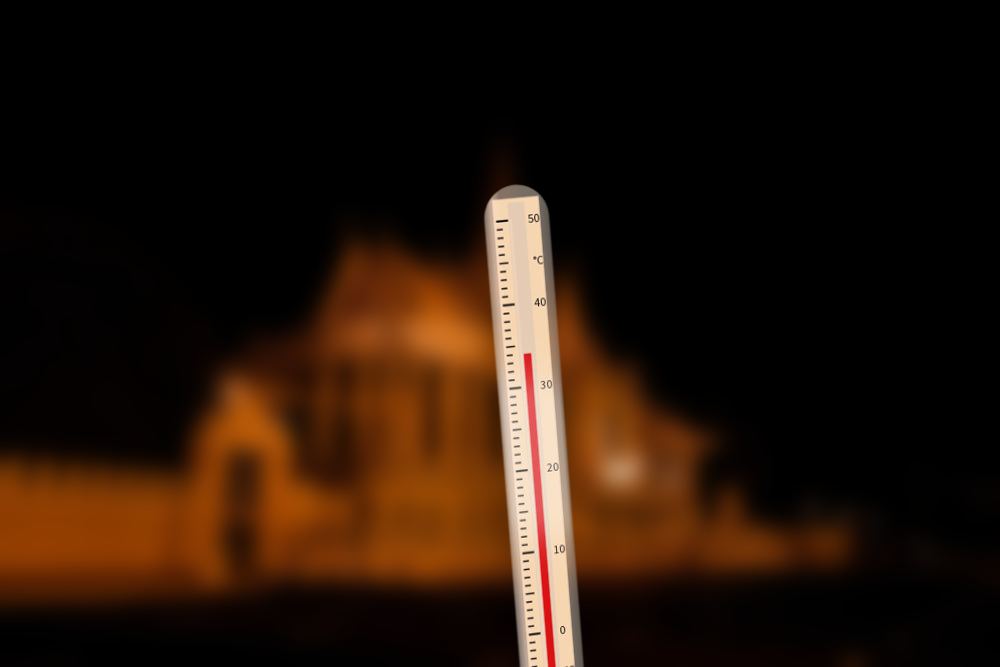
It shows 34,°C
